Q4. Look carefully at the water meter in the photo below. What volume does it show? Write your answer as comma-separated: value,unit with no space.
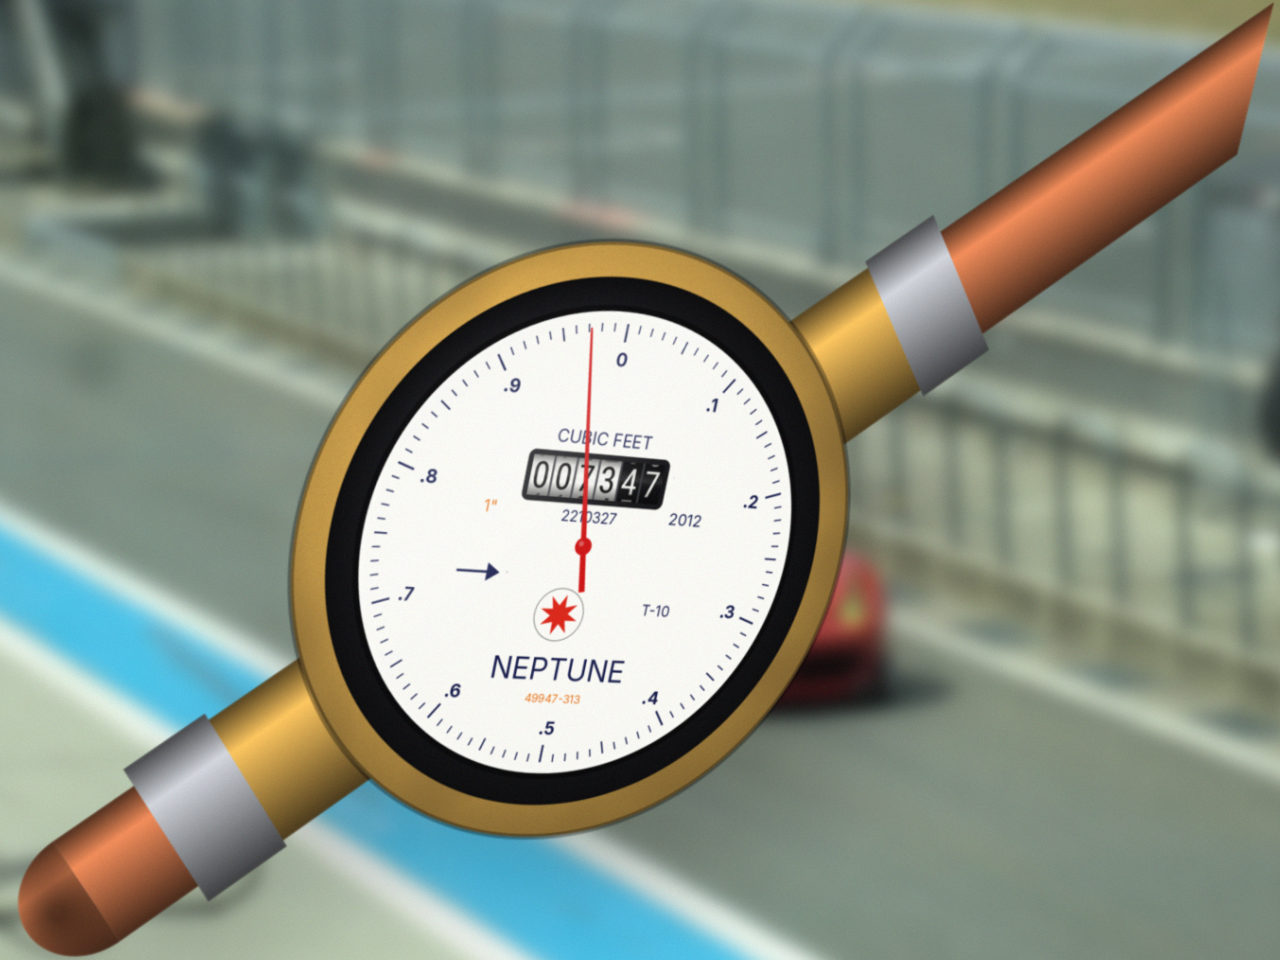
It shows 7346.97,ft³
